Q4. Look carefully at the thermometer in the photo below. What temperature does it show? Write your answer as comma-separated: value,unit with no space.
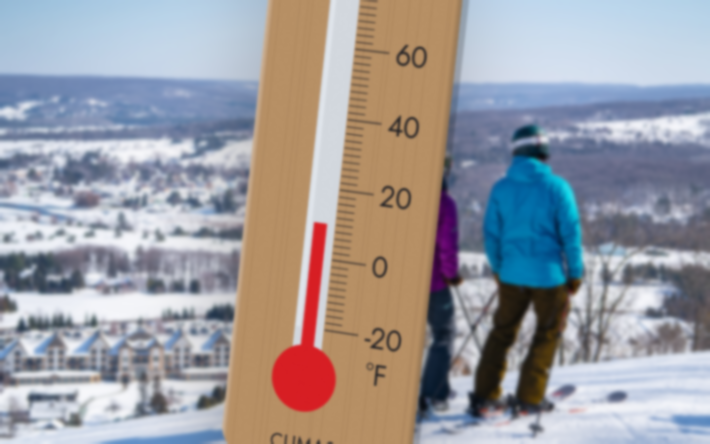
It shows 10,°F
